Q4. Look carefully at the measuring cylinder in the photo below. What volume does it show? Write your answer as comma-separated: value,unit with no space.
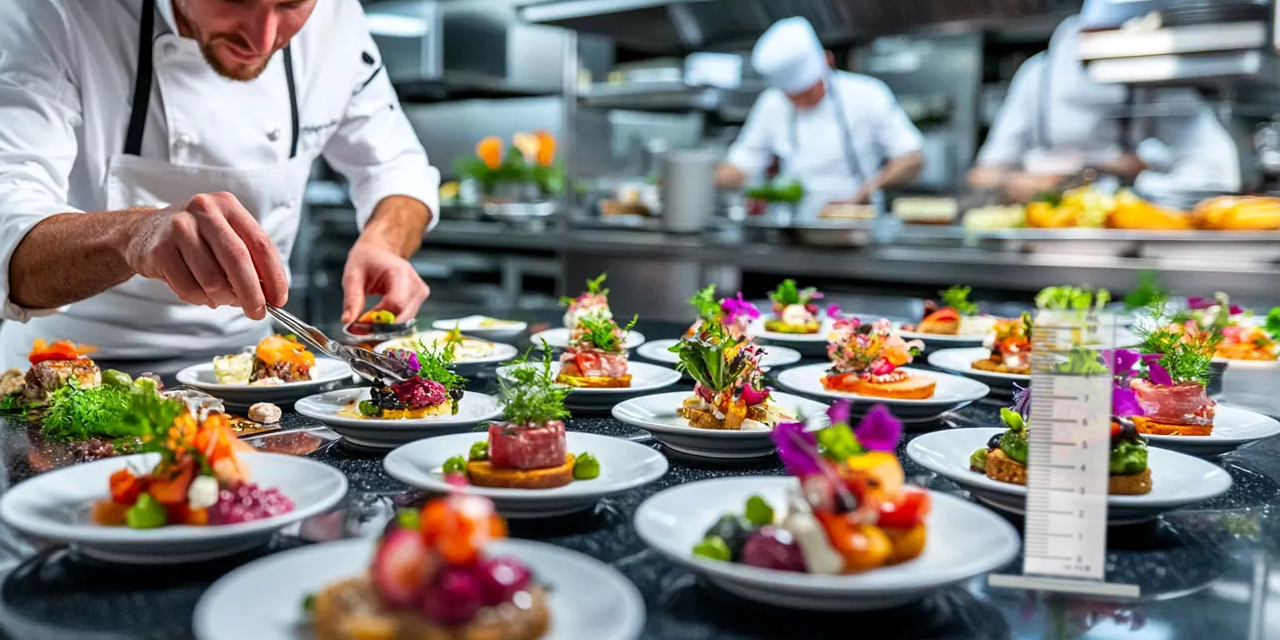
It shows 8,mL
